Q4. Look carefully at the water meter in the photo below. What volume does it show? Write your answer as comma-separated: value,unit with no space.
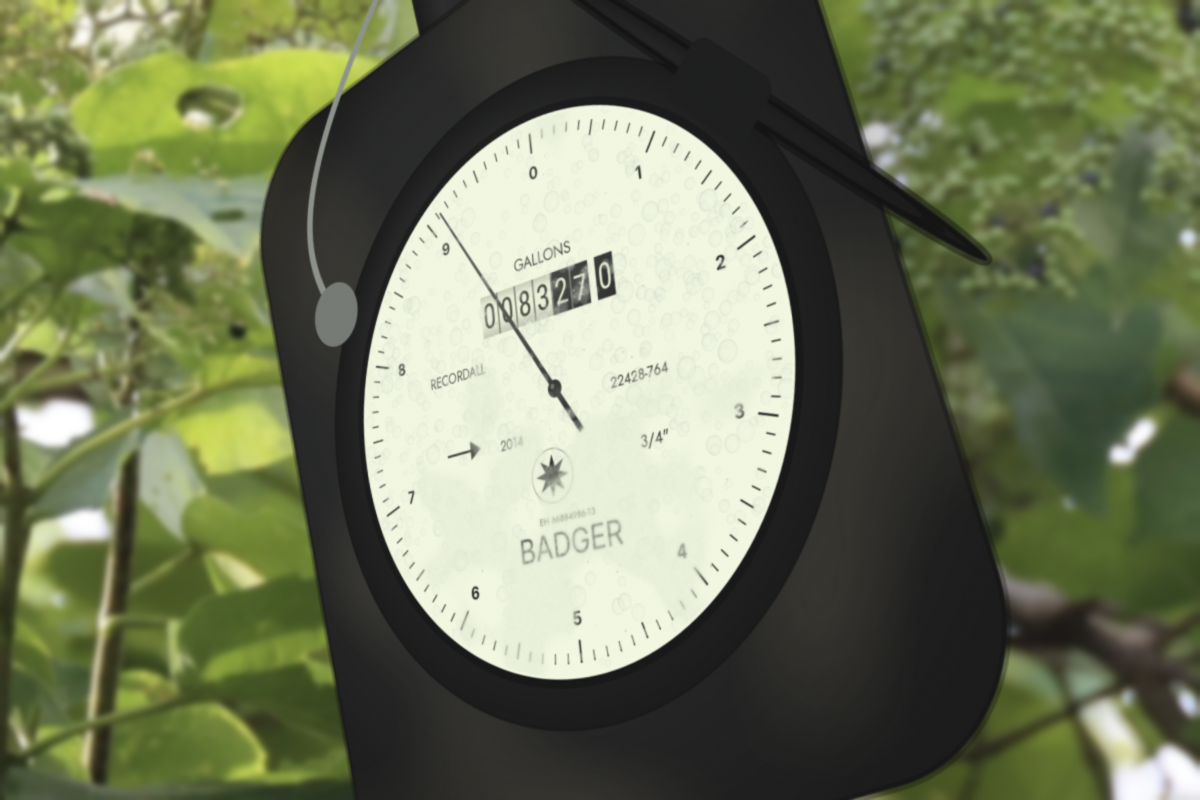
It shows 83269.1,gal
